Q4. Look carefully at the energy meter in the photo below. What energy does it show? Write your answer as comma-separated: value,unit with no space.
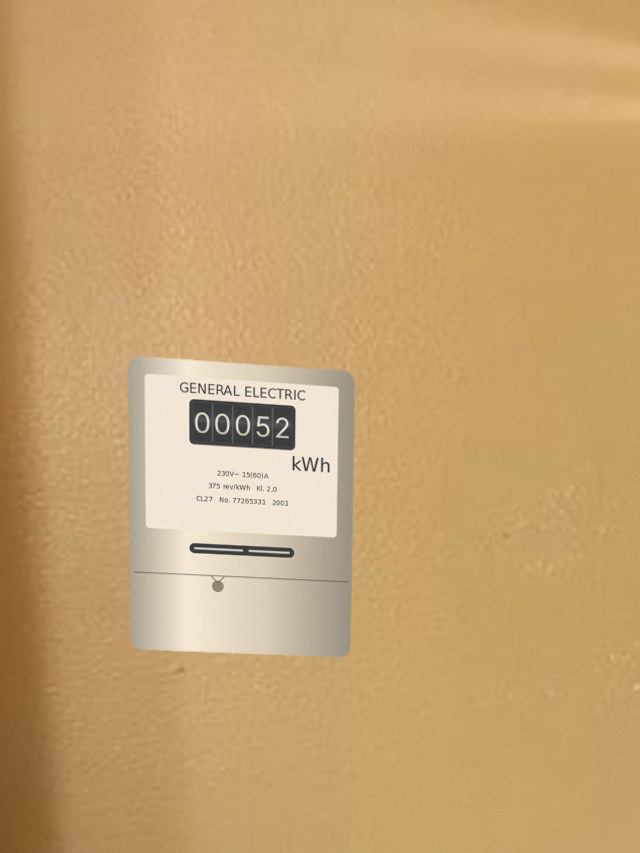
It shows 52,kWh
